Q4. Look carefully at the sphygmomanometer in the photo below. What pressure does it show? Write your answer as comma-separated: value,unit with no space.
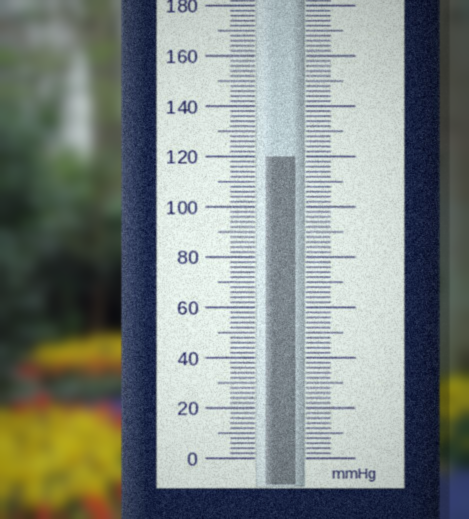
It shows 120,mmHg
